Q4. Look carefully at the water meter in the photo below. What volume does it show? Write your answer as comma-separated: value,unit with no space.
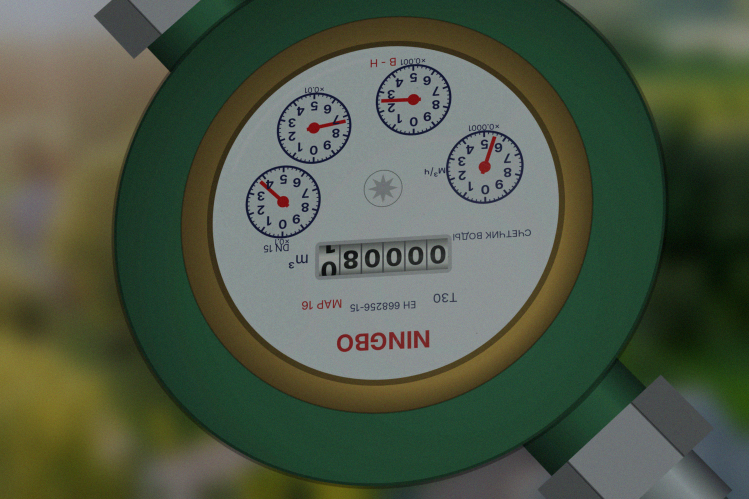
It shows 80.3725,m³
